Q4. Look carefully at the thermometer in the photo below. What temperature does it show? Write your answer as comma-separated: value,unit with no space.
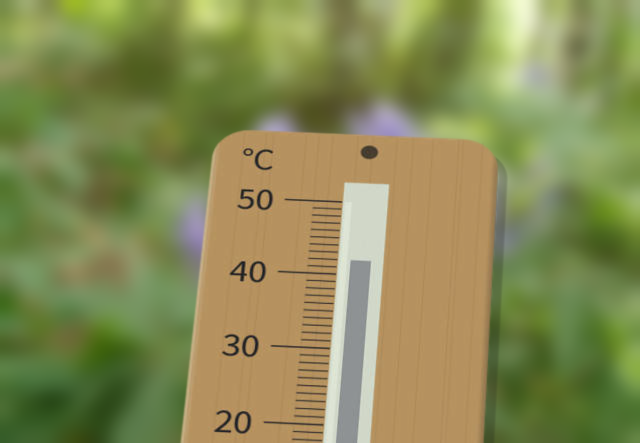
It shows 42,°C
